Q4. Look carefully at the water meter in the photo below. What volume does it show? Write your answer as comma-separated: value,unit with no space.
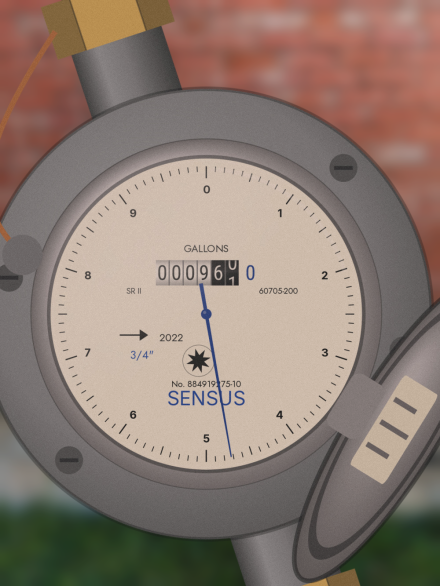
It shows 9604.7,gal
